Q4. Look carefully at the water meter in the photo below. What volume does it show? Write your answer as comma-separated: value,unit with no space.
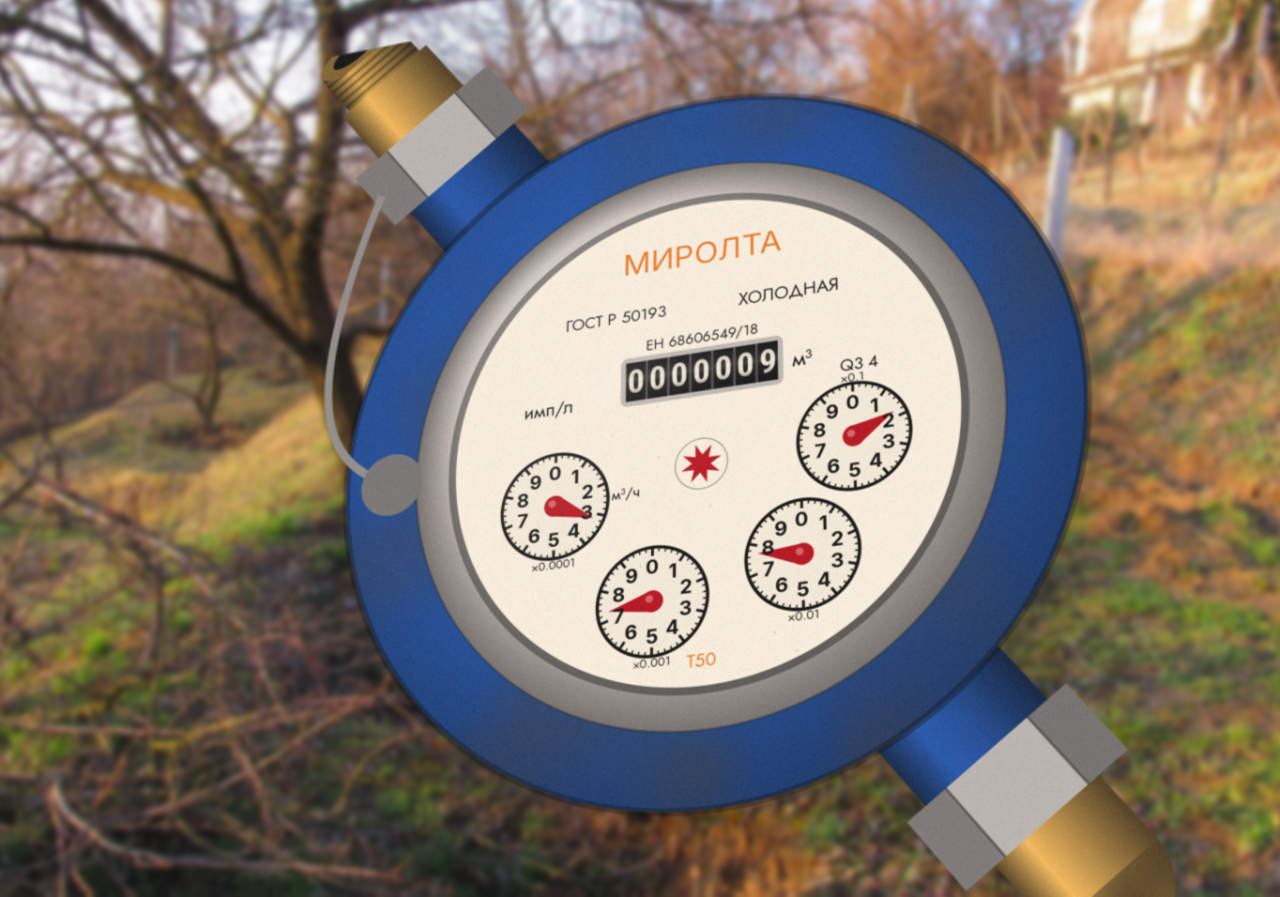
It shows 9.1773,m³
